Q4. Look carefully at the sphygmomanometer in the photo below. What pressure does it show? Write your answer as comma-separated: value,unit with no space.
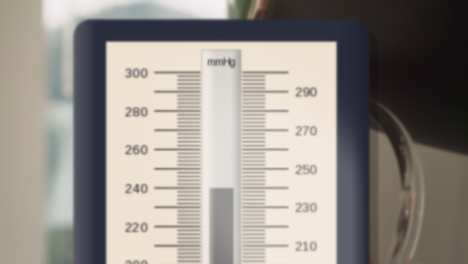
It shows 240,mmHg
